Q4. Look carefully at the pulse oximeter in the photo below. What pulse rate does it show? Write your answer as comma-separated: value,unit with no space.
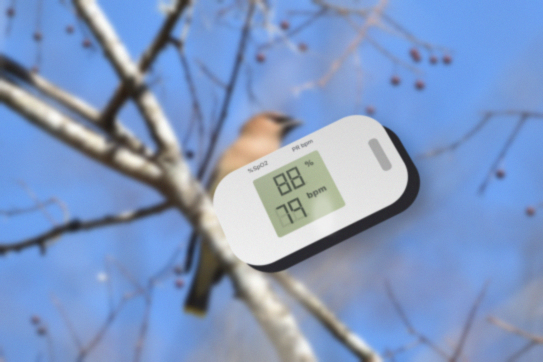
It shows 79,bpm
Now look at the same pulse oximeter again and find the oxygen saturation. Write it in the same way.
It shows 88,%
